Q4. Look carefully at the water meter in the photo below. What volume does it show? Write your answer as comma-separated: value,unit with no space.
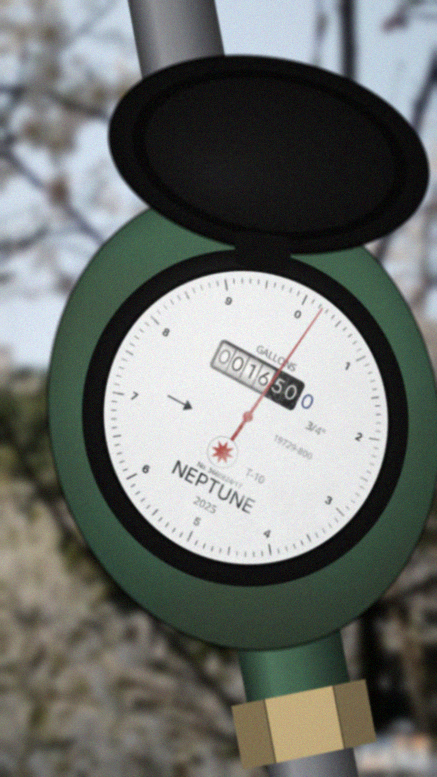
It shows 16500.2,gal
